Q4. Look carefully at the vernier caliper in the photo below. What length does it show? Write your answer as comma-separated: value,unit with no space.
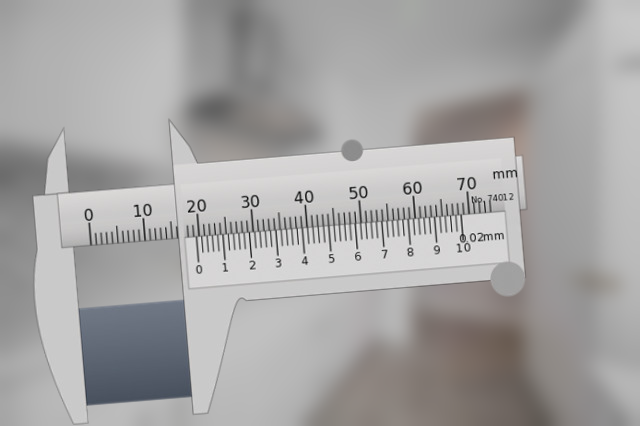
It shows 19.5,mm
